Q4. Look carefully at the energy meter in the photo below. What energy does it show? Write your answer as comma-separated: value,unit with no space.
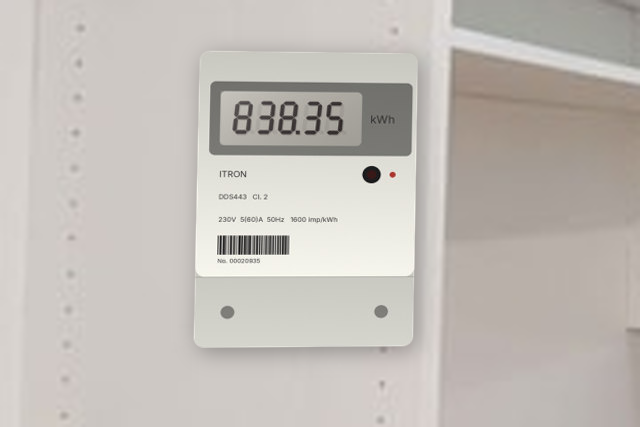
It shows 838.35,kWh
